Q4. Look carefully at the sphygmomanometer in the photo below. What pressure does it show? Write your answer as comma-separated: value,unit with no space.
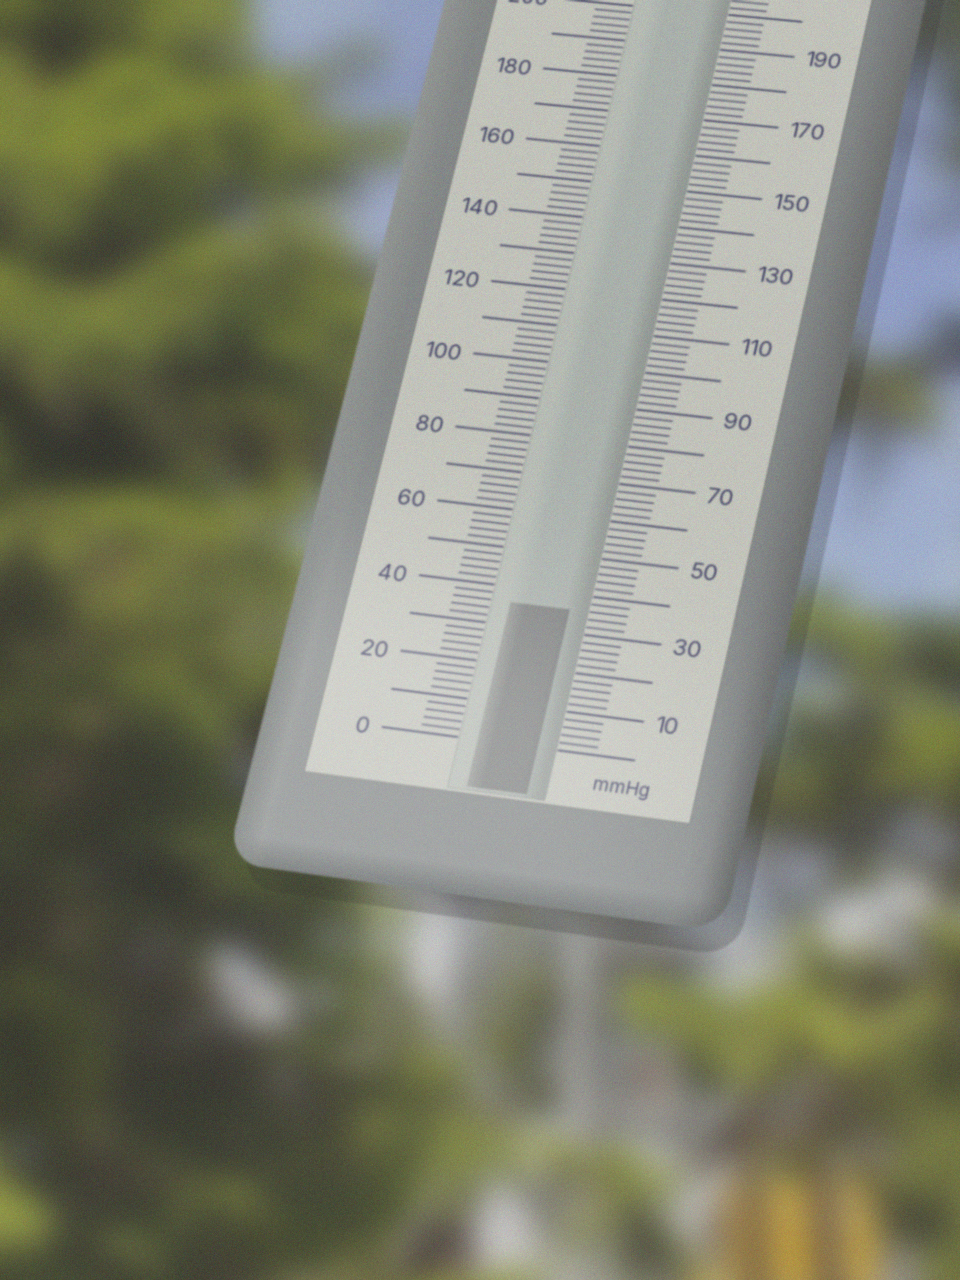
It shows 36,mmHg
